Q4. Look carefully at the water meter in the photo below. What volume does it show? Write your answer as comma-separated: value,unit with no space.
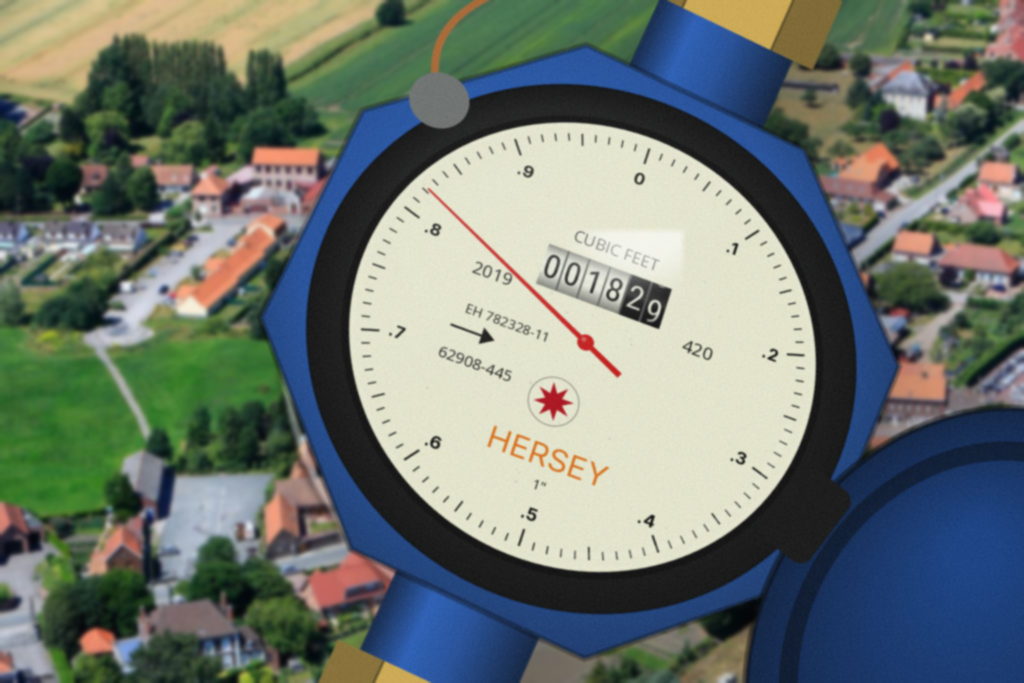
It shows 1828.82,ft³
